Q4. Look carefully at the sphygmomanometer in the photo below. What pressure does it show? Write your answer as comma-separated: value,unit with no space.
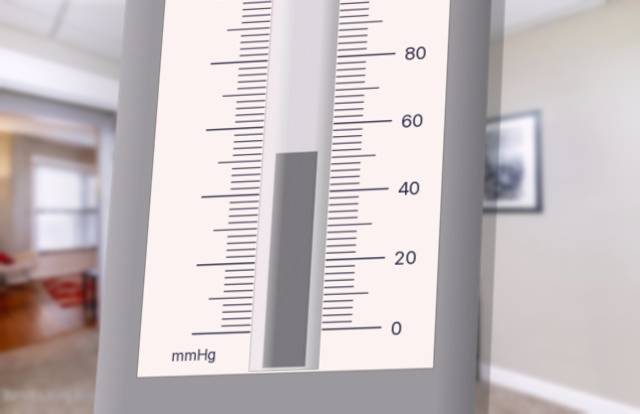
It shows 52,mmHg
